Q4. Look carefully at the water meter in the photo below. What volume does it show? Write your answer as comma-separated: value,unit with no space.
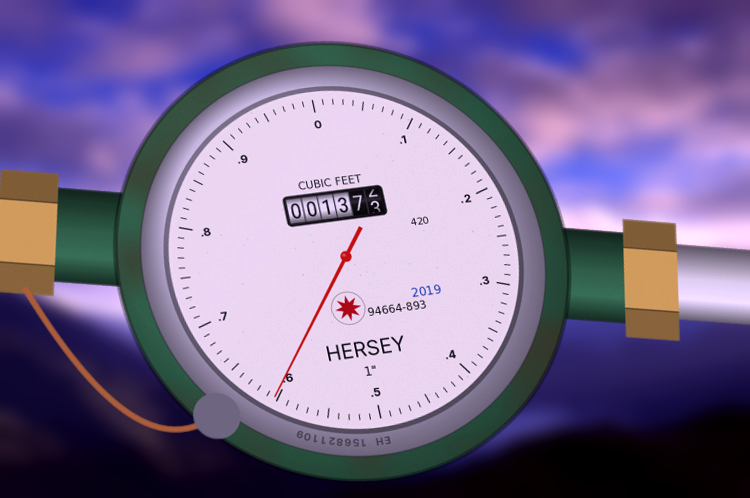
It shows 1372.60,ft³
